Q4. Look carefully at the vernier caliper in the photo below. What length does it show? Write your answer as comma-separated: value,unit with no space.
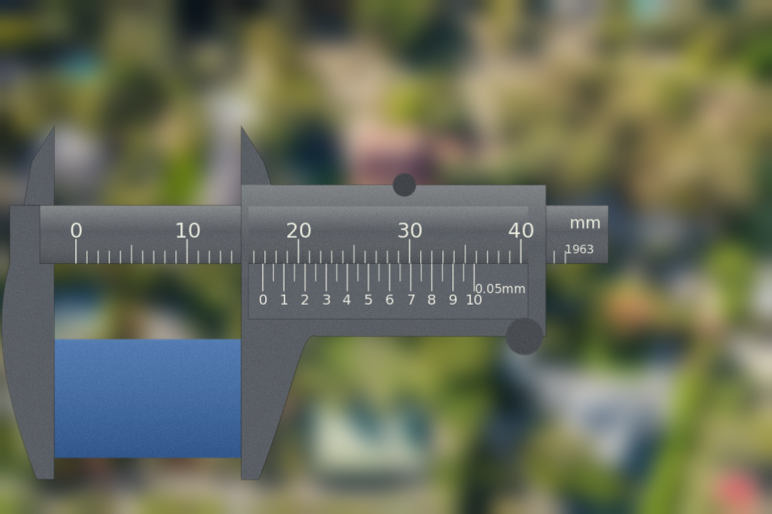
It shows 16.8,mm
